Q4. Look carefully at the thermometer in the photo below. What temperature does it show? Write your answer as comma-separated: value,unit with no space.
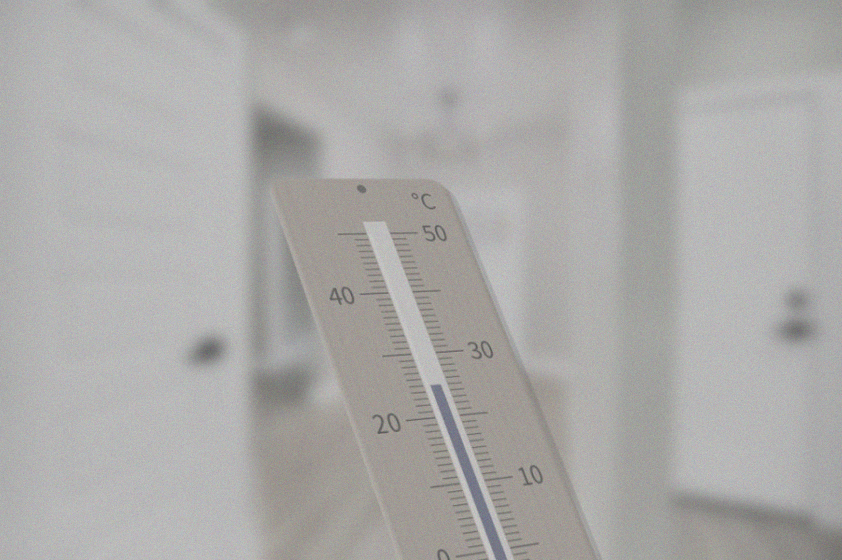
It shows 25,°C
